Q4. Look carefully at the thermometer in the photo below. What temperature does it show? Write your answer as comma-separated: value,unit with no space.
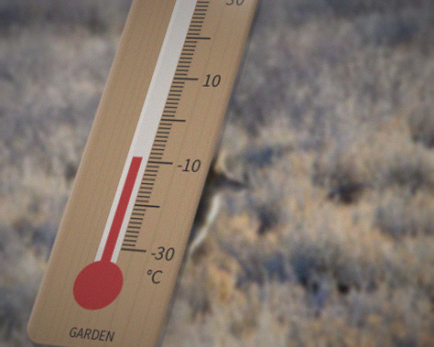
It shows -9,°C
